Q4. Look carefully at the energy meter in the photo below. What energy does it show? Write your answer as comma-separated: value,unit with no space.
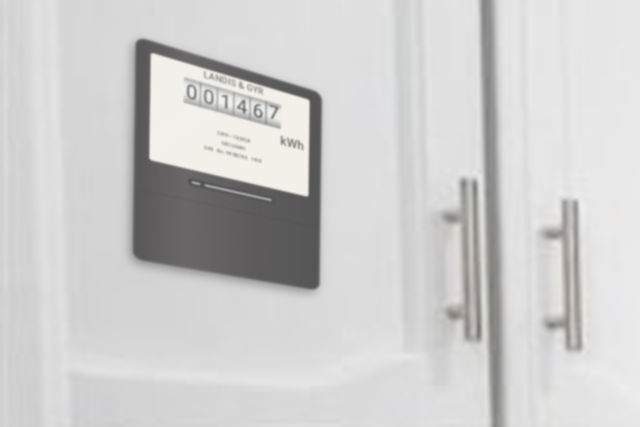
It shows 1467,kWh
